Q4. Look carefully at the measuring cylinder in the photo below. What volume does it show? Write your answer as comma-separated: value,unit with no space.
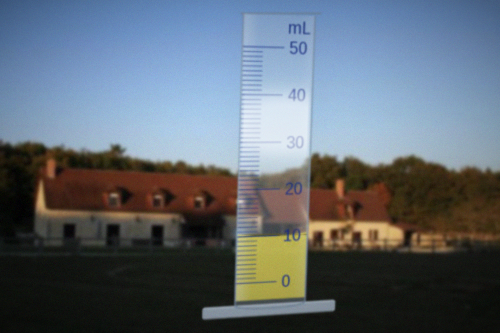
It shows 10,mL
